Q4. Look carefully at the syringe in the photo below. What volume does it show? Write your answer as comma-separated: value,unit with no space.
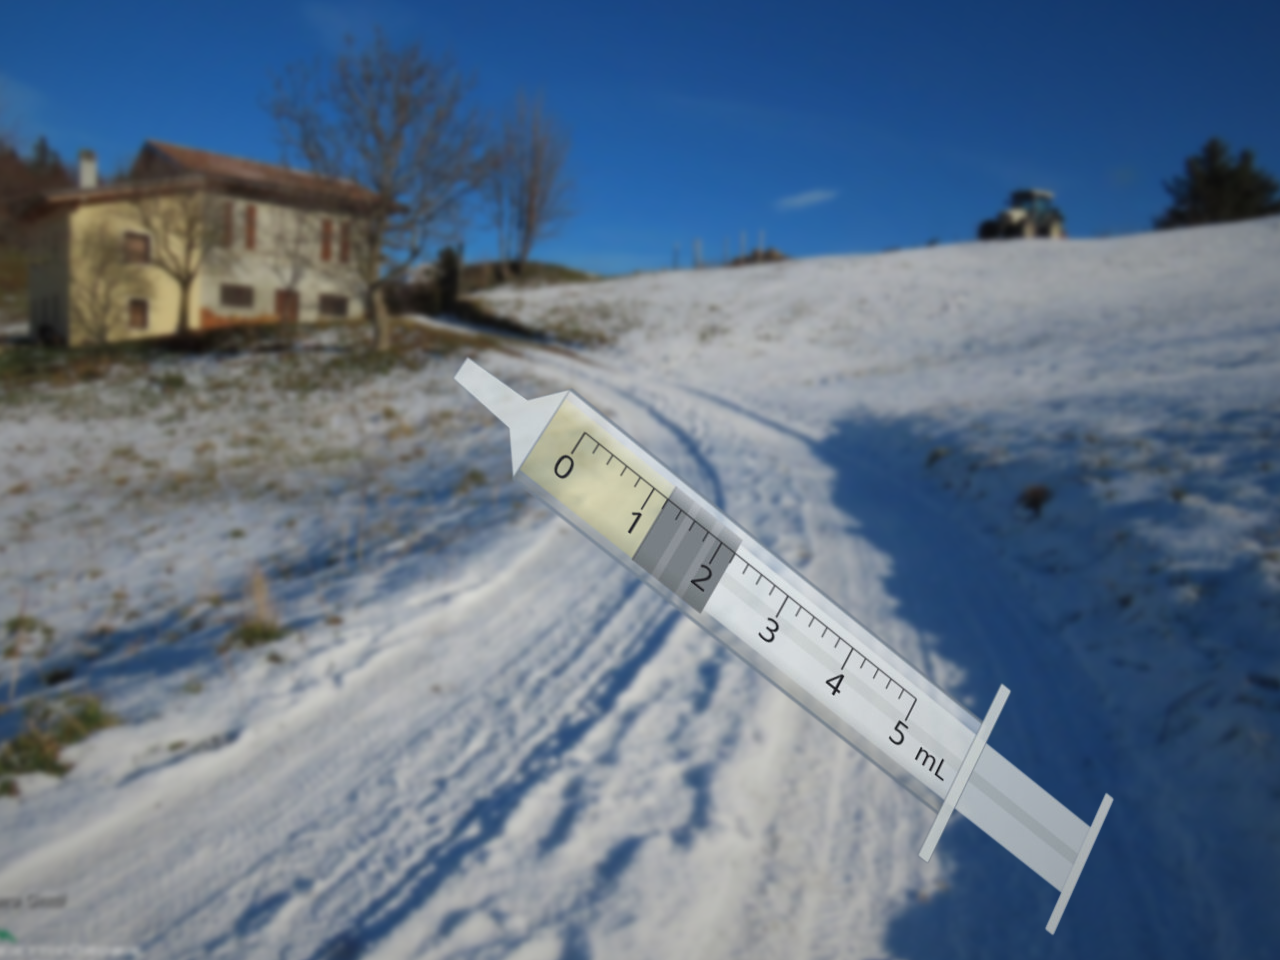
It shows 1.2,mL
